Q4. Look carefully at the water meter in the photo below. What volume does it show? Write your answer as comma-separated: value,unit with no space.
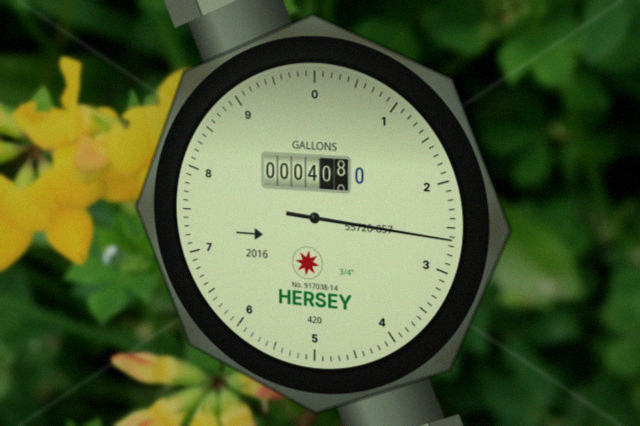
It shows 4082.6,gal
